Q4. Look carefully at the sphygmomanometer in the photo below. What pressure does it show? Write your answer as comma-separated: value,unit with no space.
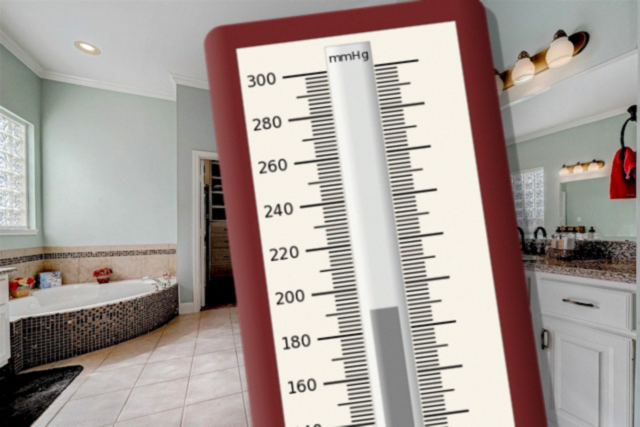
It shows 190,mmHg
